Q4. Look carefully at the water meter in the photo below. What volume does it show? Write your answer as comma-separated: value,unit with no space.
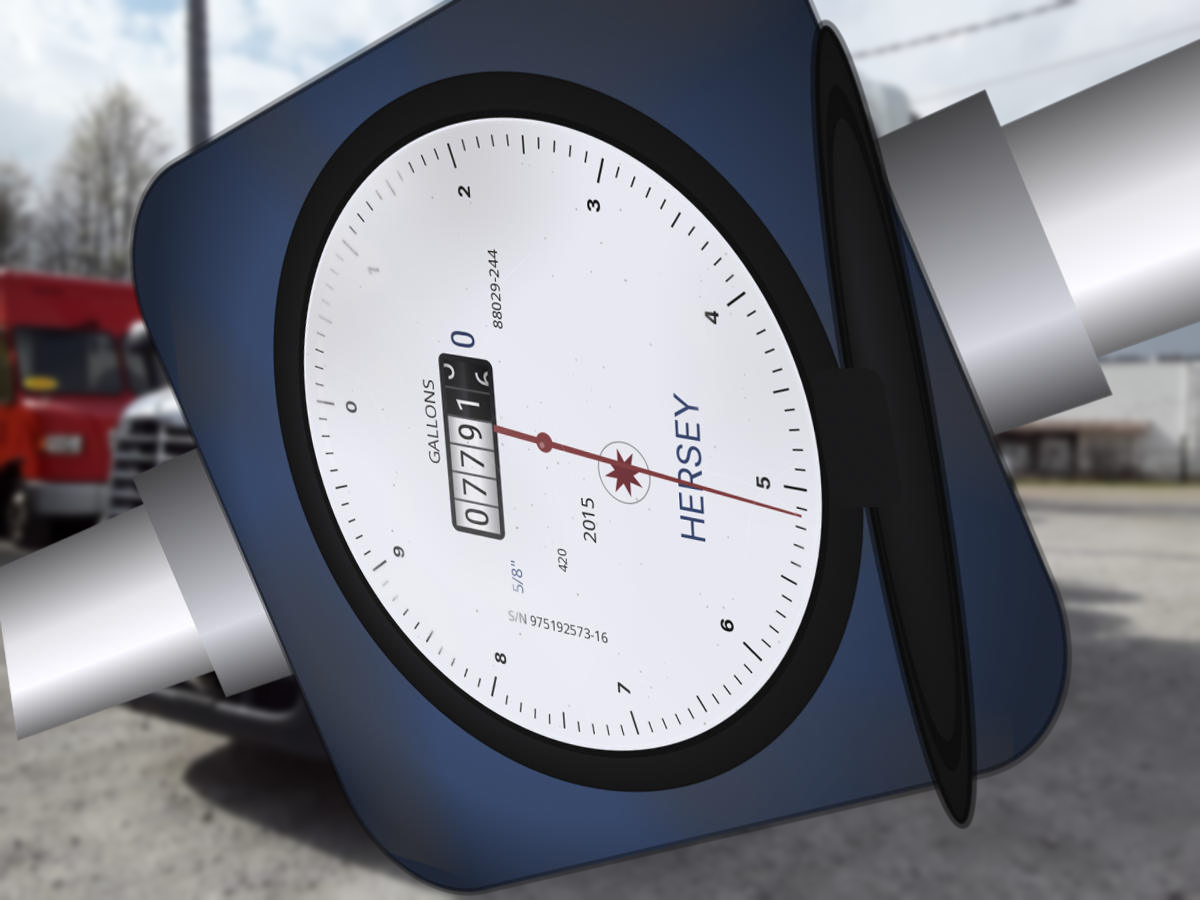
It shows 779155.1,gal
